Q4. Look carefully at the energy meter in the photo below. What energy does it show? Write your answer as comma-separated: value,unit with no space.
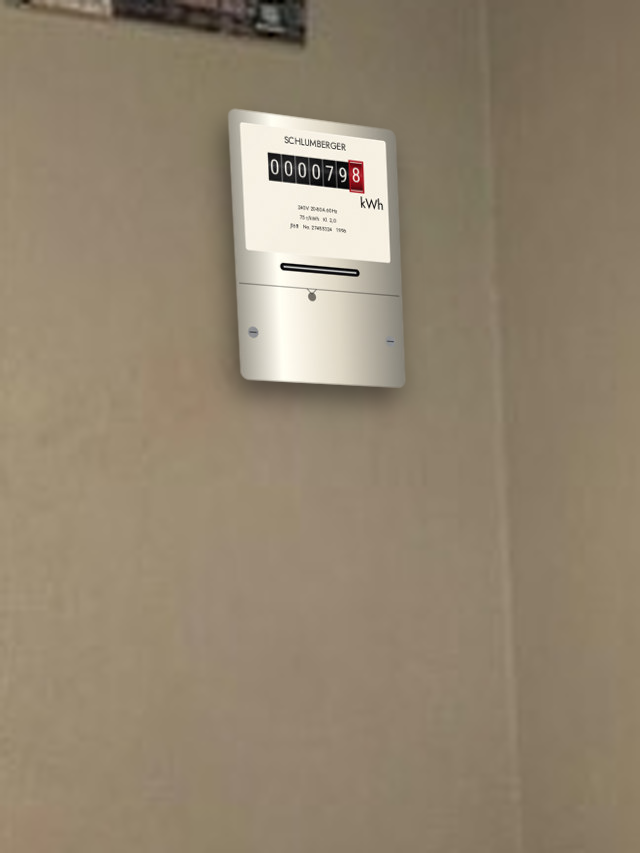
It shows 79.8,kWh
